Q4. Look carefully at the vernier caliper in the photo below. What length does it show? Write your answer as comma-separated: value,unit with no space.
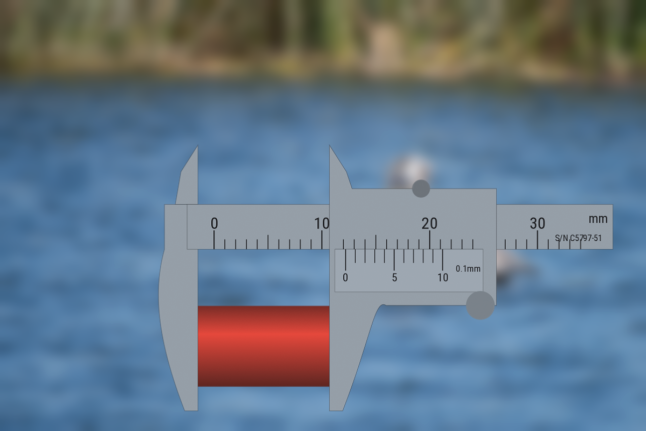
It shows 12.2,mm
